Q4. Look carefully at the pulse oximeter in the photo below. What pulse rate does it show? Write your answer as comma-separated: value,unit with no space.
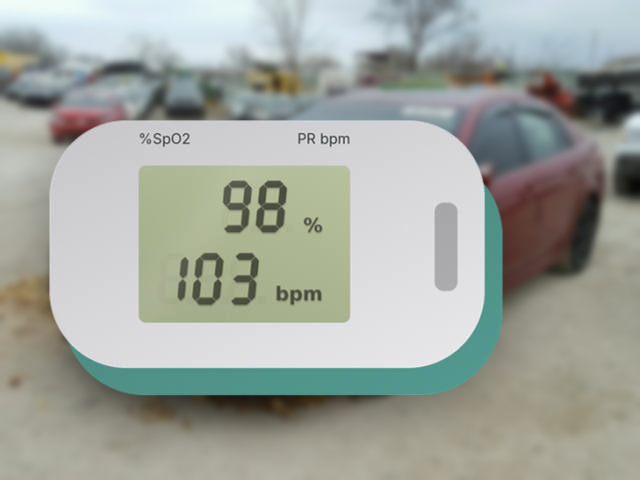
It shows 103,bpm
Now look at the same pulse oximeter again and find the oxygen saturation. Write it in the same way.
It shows 98,%
